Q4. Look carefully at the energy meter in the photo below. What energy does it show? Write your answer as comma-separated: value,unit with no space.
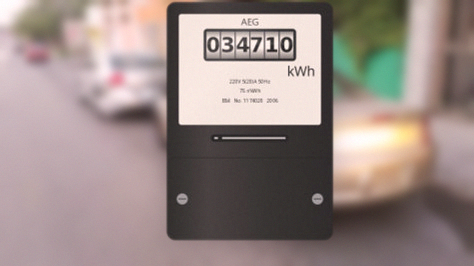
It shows 34710,kWh
